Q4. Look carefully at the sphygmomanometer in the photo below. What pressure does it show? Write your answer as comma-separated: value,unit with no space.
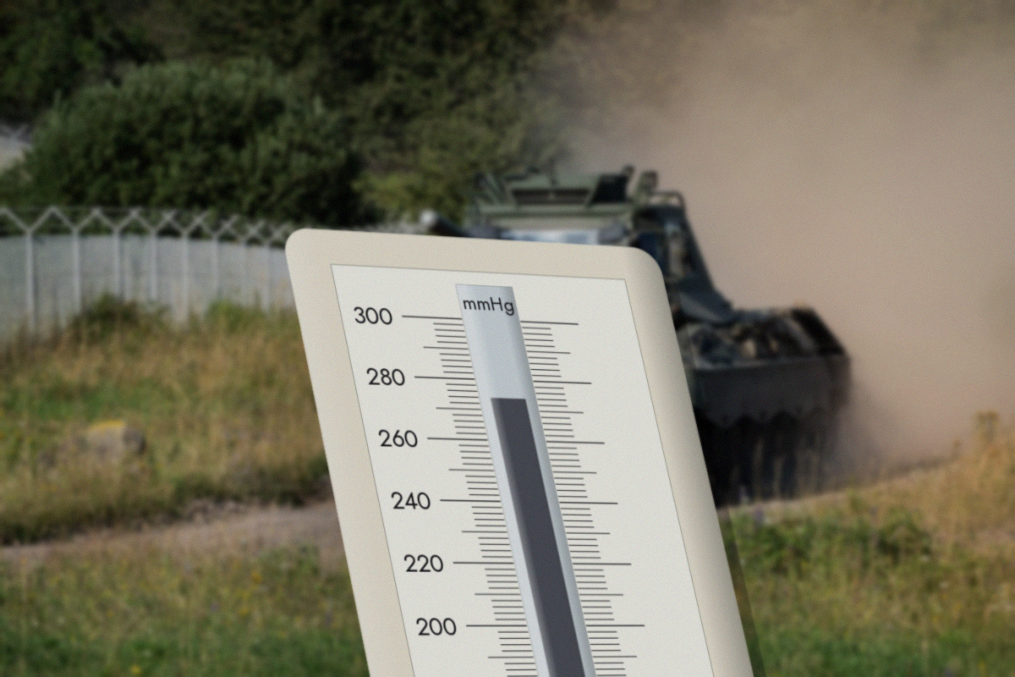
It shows 274,mmHg
